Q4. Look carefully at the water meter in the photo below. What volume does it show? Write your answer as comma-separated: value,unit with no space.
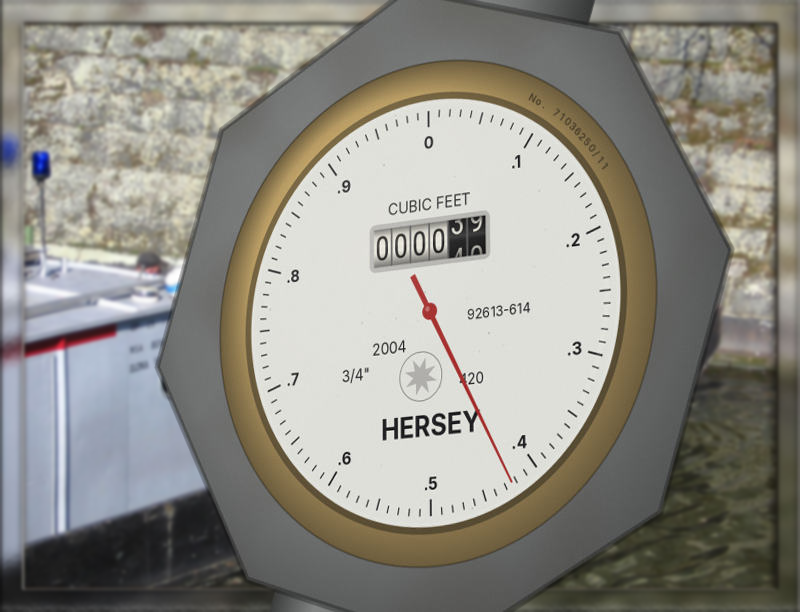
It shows 39.42,ft³
